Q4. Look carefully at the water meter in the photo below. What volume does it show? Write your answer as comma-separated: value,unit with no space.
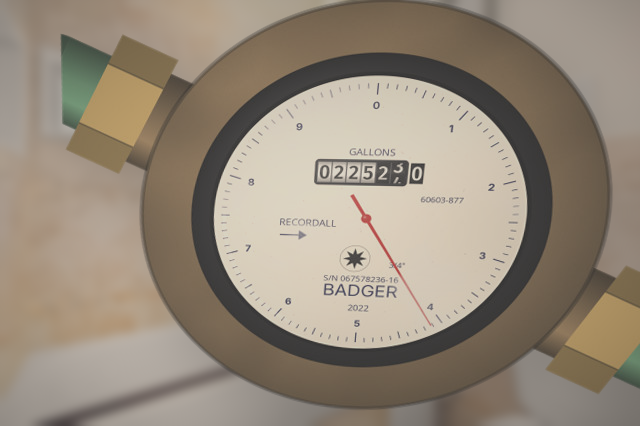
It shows 225234.1,gal
